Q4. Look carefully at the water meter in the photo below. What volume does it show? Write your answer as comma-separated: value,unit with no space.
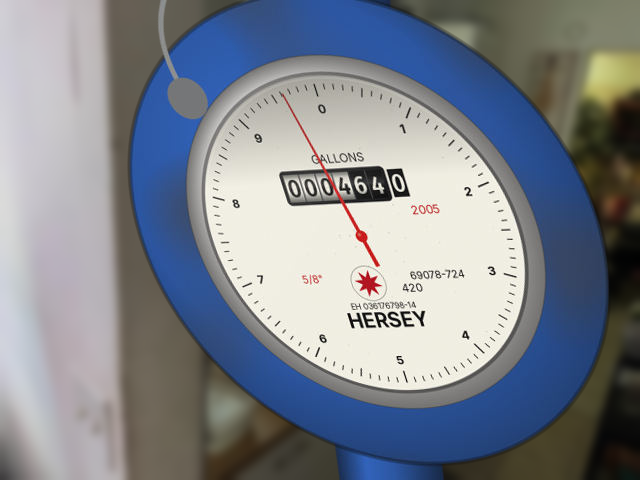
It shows 4639.6,gal
